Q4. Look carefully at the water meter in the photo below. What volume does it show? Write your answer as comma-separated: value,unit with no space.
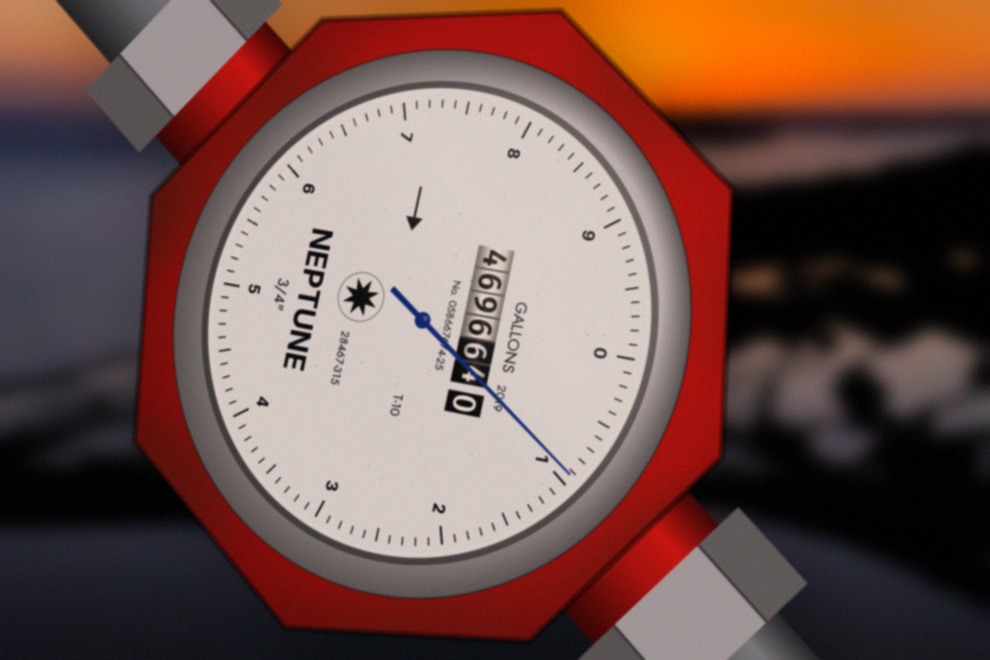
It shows 4696640.9,gal
